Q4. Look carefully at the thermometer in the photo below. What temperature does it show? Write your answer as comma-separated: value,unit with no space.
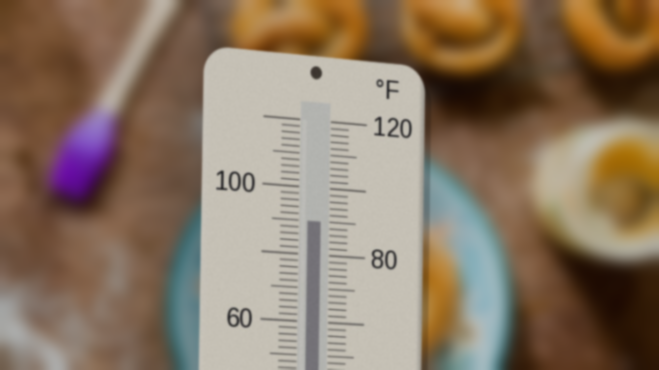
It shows 90,°F
